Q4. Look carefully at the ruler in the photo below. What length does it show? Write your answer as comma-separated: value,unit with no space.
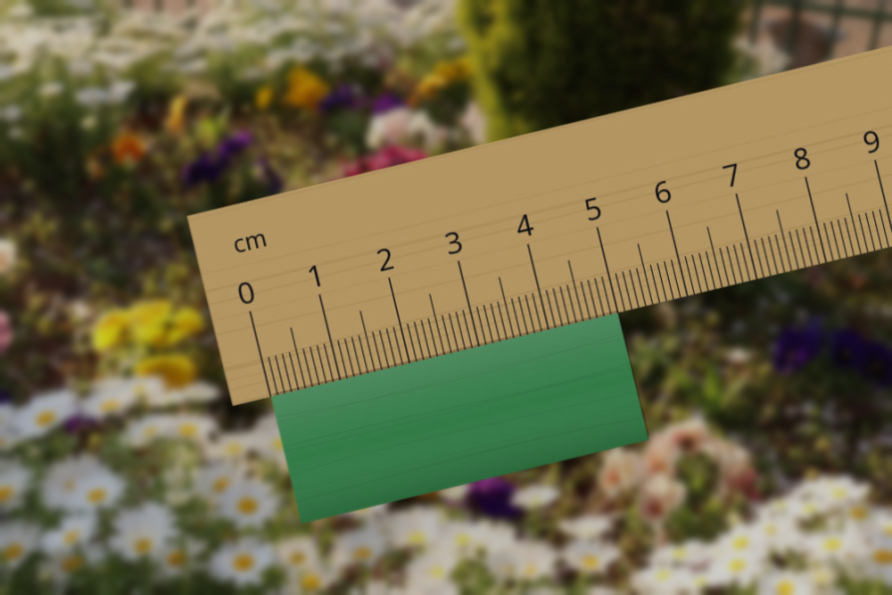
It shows 5,cm
